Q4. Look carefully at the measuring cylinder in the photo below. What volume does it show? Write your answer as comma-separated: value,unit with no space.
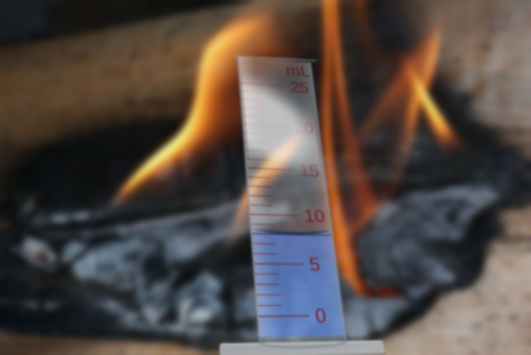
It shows 8,mL
